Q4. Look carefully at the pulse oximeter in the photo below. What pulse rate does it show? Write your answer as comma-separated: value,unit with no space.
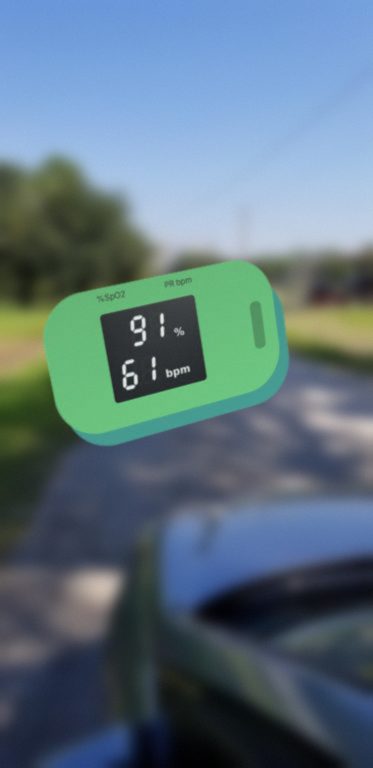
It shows 61,bpm
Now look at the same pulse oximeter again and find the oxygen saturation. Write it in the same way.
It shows 91,%
